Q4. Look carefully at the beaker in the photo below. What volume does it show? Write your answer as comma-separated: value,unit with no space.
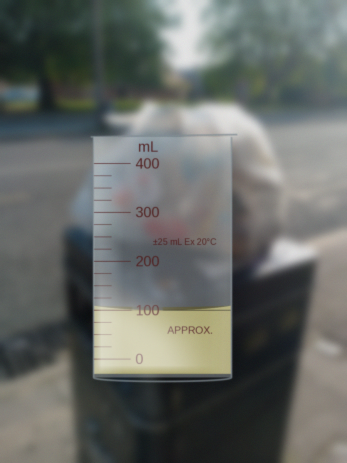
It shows 100,mL
